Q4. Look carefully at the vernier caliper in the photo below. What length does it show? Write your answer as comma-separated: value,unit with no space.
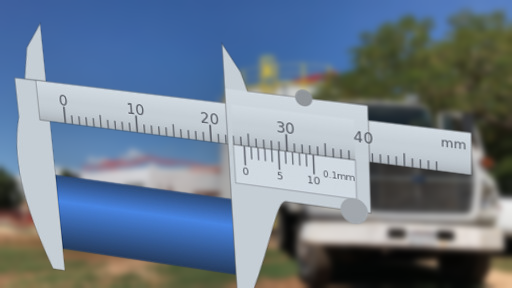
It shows 24.4,mm
